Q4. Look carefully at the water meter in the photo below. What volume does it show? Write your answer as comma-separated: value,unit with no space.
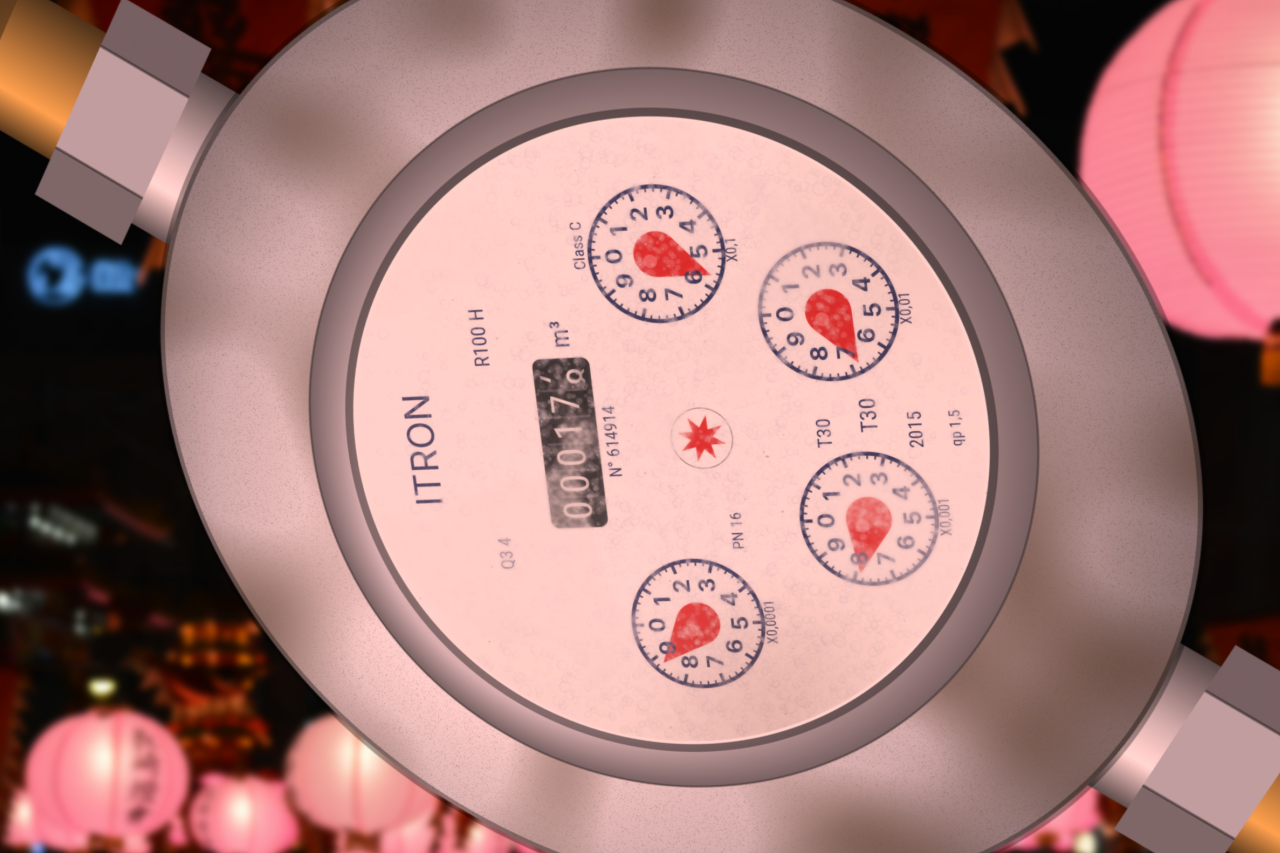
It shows 177.5678,m³
